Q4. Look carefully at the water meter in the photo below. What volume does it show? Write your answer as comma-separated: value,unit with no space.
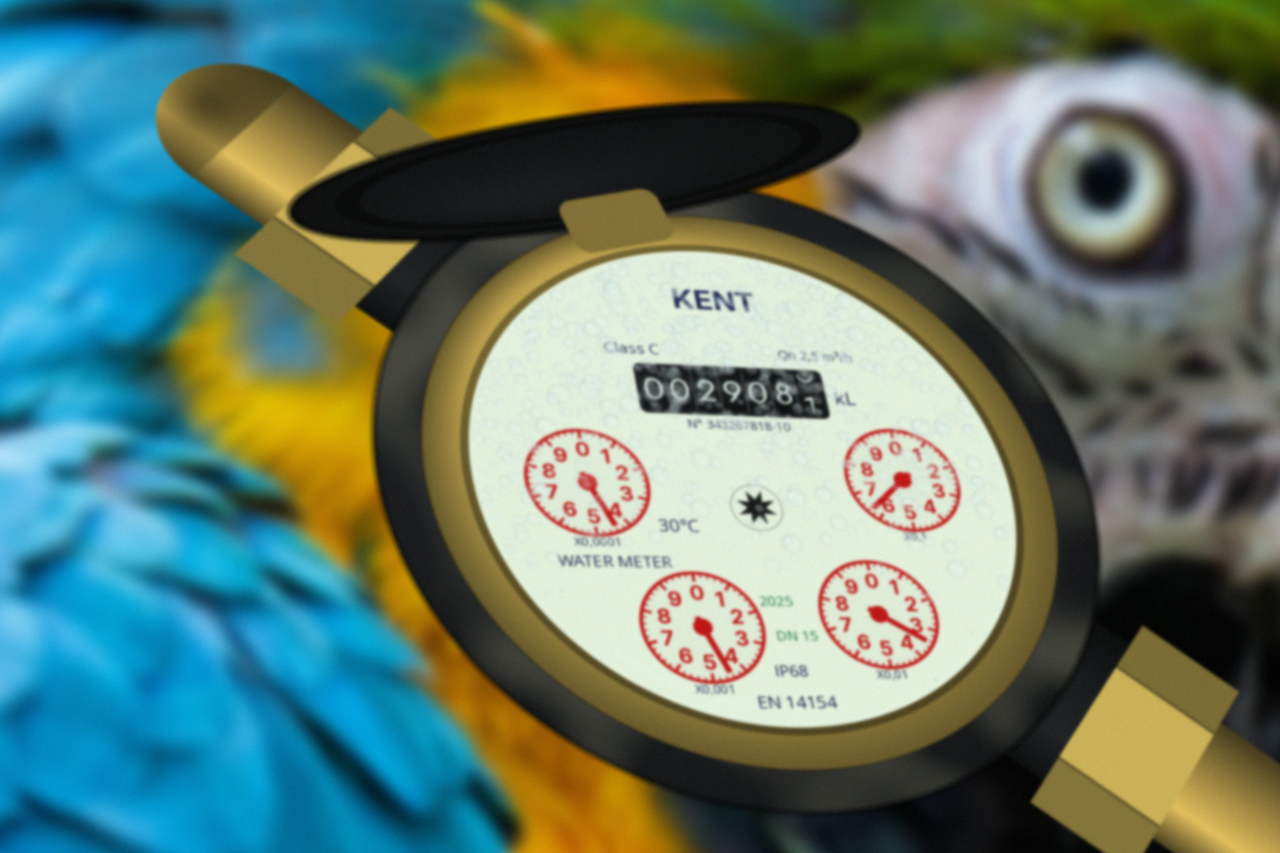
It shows 29080.6344,kL
